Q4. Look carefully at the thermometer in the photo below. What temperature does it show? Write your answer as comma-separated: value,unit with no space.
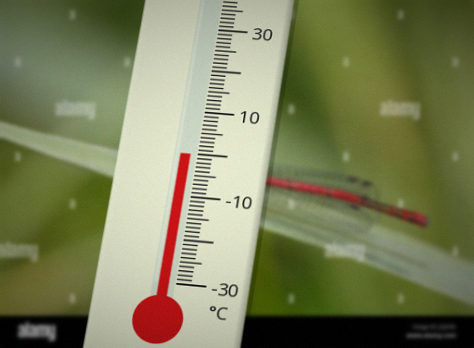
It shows 0,°C
